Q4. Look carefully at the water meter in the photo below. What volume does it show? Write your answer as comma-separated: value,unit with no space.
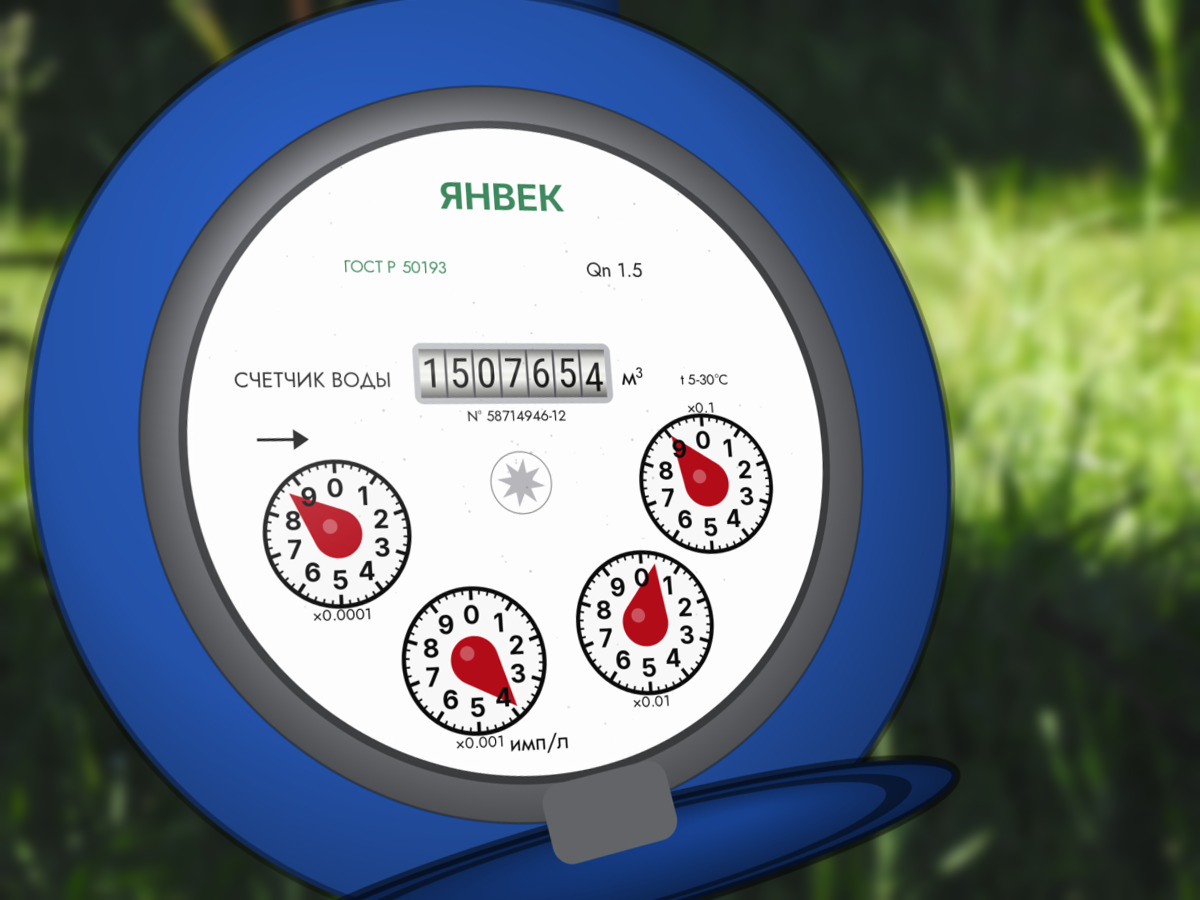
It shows 1507653.9038,m³
